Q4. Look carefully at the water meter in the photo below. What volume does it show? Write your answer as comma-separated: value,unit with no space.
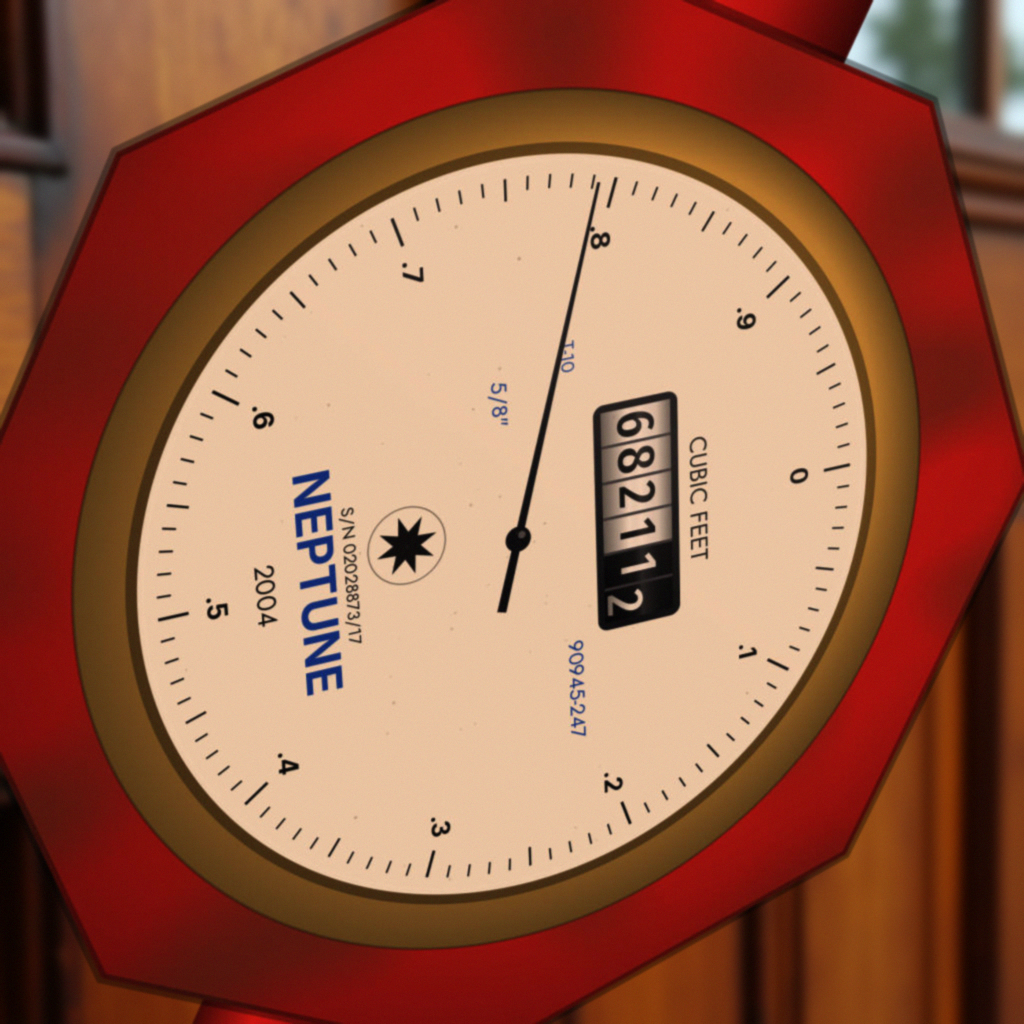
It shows 682111.79,ft³
